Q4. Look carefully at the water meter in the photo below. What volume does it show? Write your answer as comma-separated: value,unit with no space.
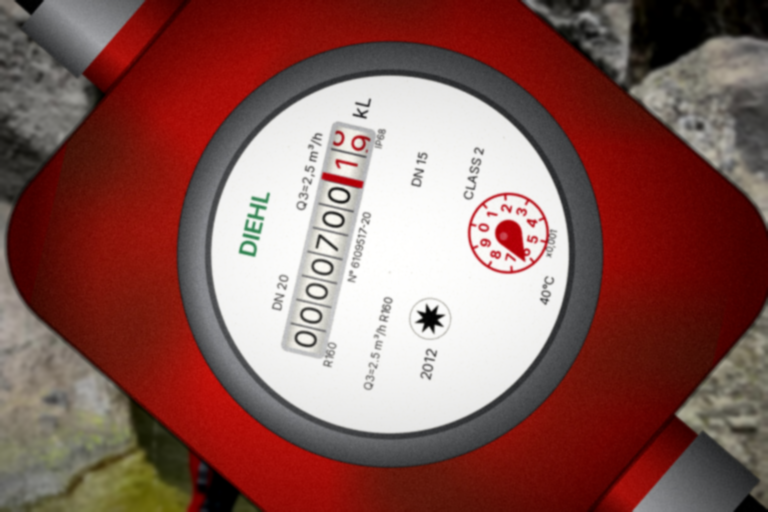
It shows 700.186,kL
